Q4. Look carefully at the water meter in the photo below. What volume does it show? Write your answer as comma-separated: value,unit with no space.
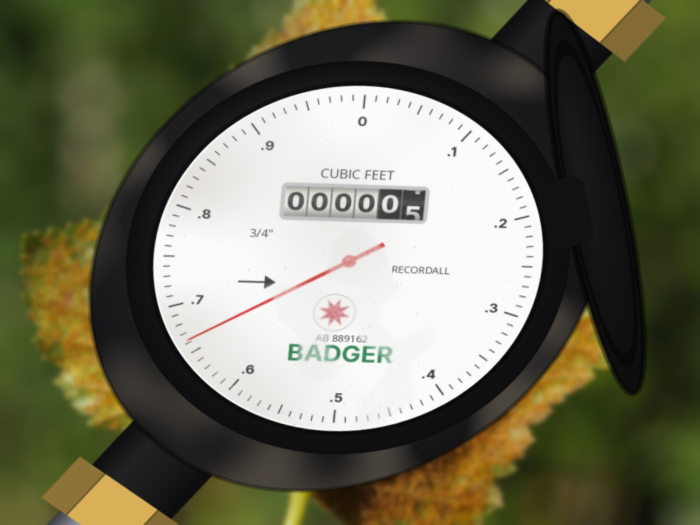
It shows 4.66,ft³
